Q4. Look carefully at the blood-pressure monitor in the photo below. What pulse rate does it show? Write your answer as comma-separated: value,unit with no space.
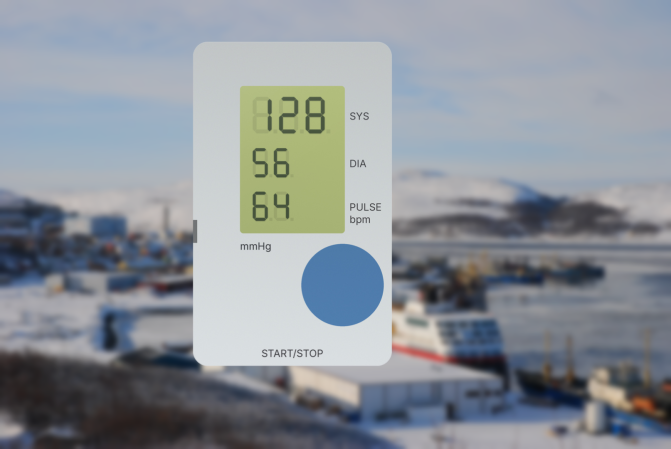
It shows 64,bpm
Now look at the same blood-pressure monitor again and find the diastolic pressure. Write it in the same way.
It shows 56,mmHg
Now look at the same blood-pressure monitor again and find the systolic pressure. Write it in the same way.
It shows 128,mmHg
